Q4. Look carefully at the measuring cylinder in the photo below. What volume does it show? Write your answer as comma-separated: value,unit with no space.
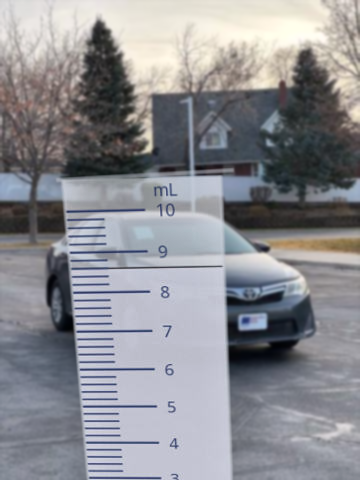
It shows 8.6,mL
